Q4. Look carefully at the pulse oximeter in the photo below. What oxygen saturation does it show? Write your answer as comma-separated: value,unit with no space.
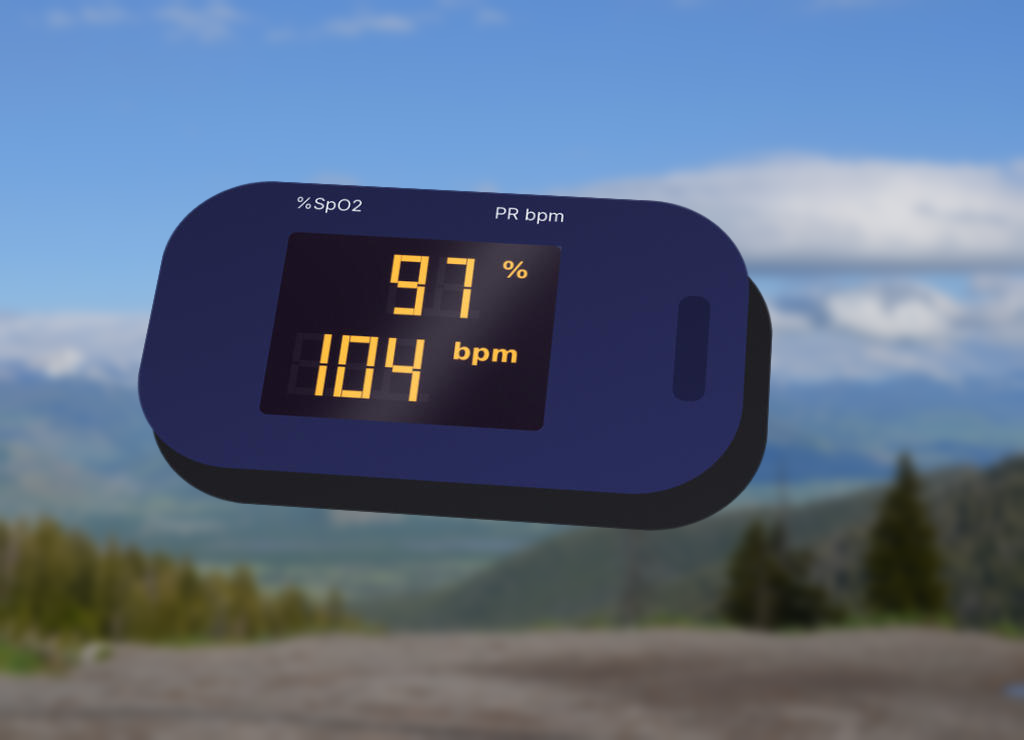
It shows 97,%
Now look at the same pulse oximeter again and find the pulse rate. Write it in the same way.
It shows 104,bpm
